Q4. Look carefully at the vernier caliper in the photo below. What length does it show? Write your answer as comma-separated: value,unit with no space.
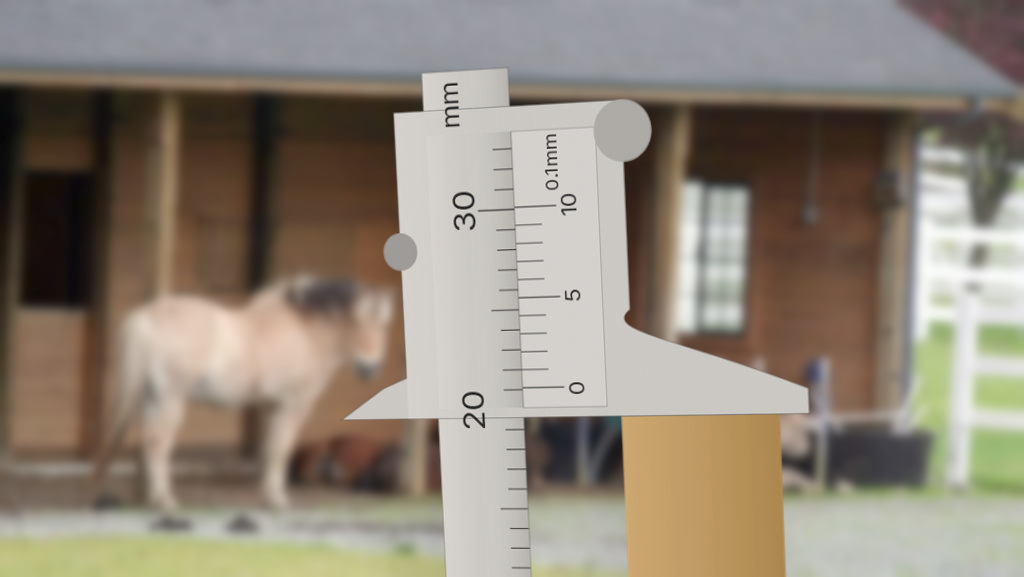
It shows 21.1,mm
